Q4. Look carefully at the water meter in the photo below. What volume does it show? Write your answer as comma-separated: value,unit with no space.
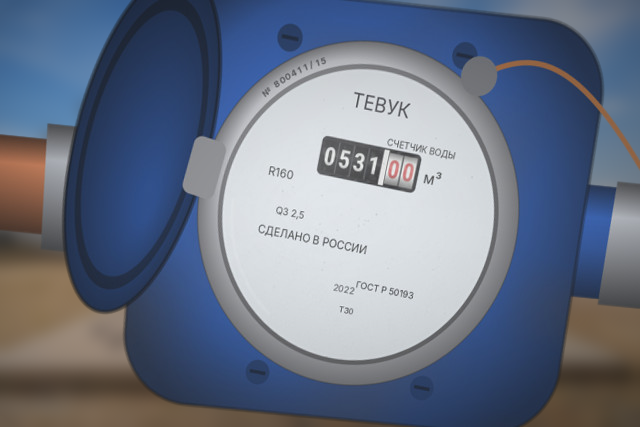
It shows 531.00,m³
